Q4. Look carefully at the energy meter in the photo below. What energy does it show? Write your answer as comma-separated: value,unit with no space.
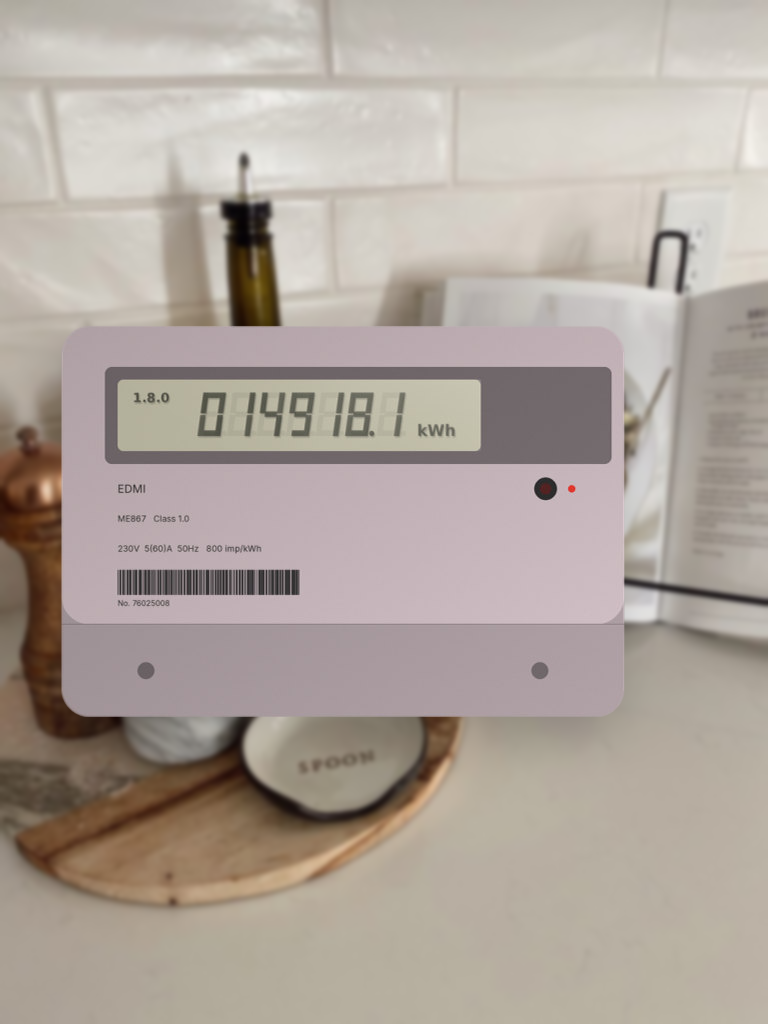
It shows 14918.1,kWh
